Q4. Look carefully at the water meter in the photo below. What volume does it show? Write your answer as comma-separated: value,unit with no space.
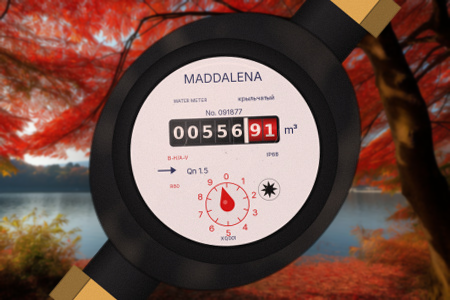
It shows 556.909,m³
